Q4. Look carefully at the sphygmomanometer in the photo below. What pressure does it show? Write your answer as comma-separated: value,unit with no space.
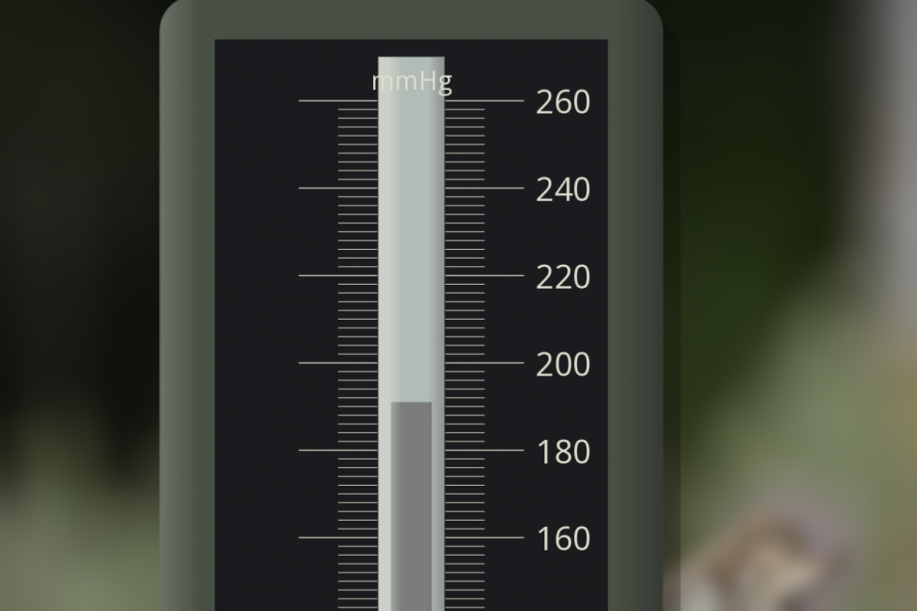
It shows 191,mmHg
